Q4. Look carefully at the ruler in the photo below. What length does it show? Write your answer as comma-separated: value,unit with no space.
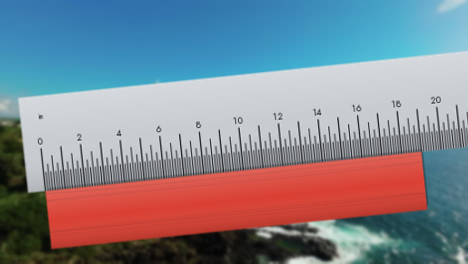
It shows 19,in
